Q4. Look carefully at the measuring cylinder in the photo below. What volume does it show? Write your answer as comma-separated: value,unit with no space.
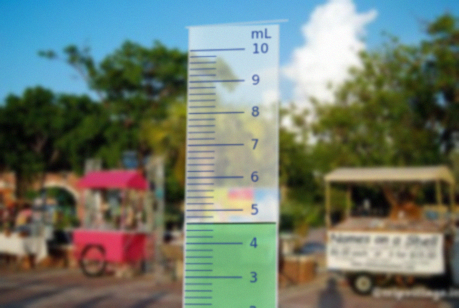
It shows 4.6,mL
